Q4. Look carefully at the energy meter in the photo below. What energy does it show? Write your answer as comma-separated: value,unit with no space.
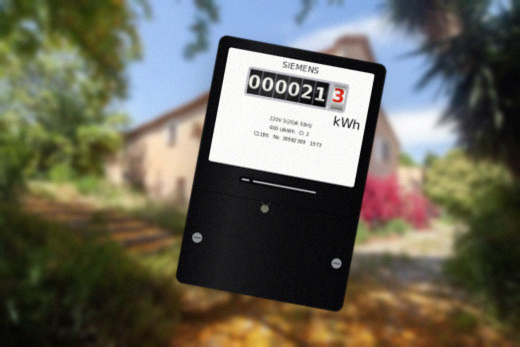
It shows 21.3,kWh
